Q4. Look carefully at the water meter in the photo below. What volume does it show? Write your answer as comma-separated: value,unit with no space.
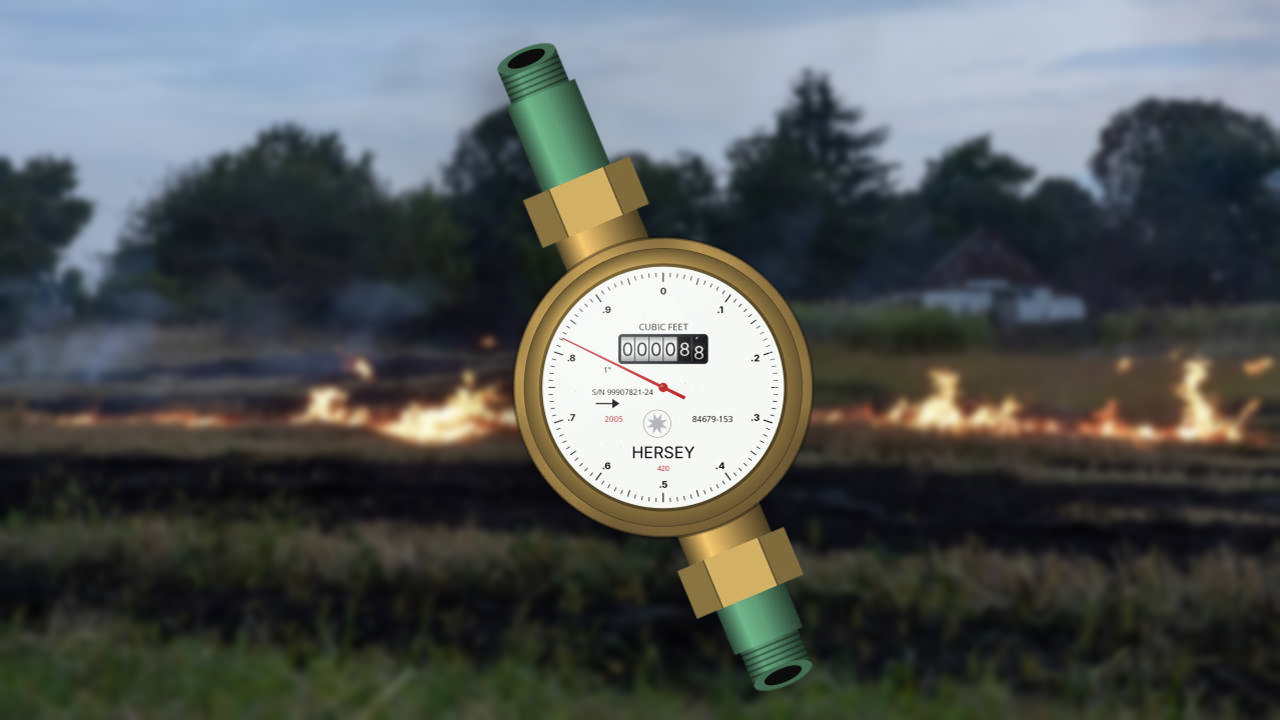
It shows 87.82,ft³
